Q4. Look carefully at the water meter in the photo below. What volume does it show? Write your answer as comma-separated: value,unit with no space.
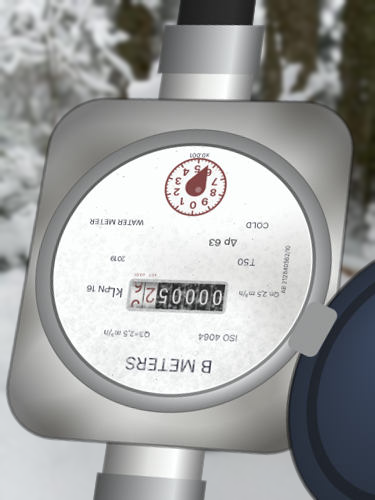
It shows 5.255,kL
